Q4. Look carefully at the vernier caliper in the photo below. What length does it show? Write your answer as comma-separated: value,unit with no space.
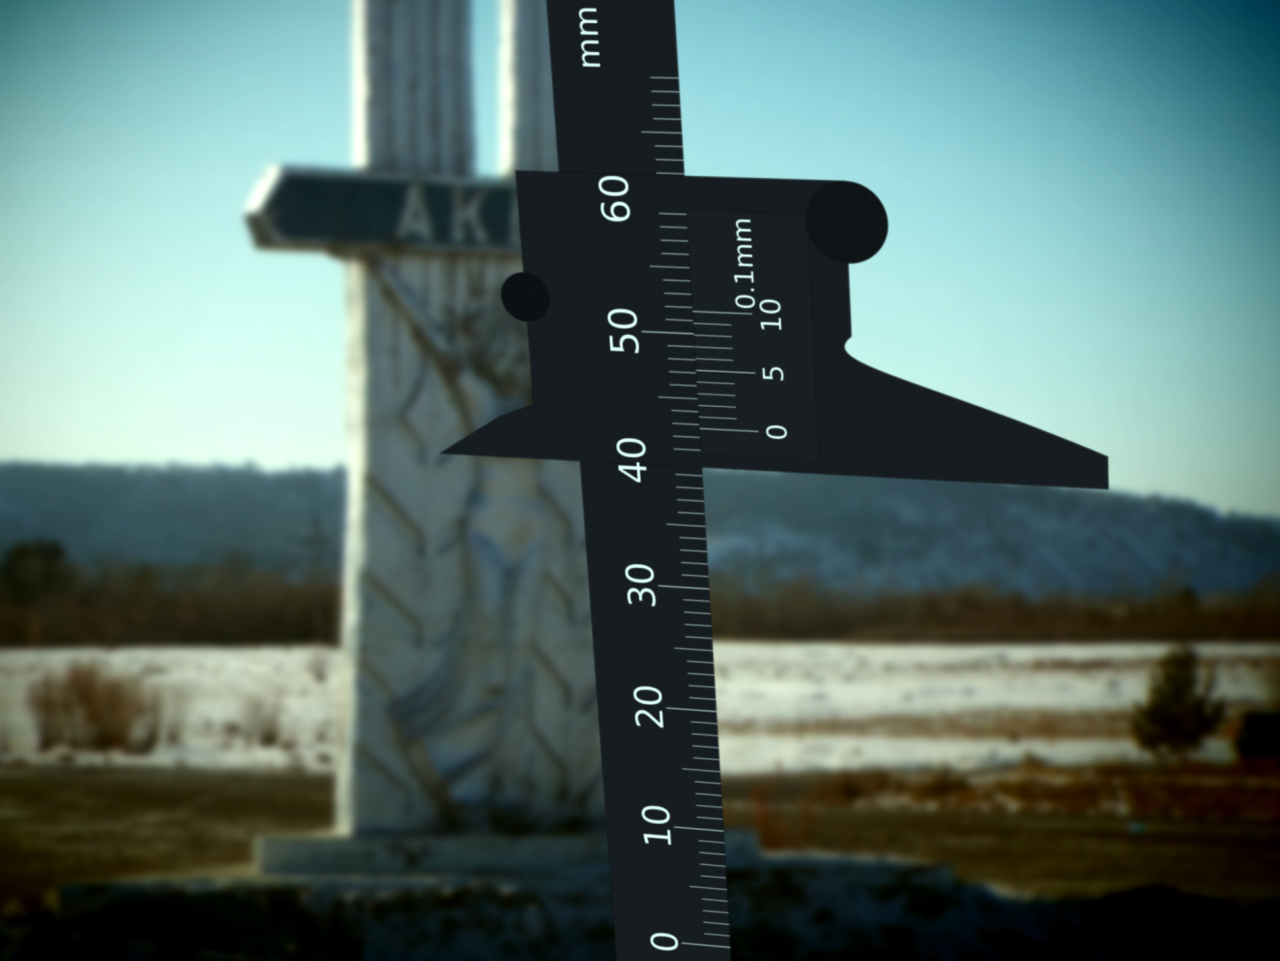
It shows 42.7,mm
